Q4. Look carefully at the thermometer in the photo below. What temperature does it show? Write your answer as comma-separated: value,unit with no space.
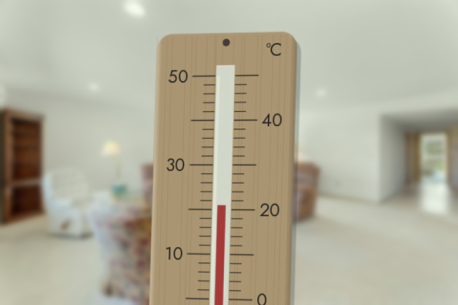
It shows 21,°C
